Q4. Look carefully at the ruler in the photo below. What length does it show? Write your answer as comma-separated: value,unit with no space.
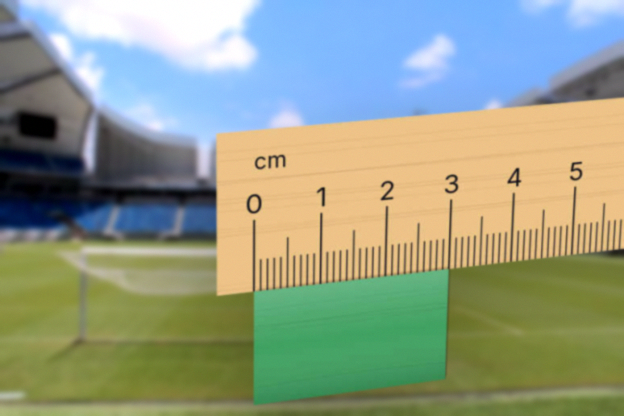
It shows 3,cm
